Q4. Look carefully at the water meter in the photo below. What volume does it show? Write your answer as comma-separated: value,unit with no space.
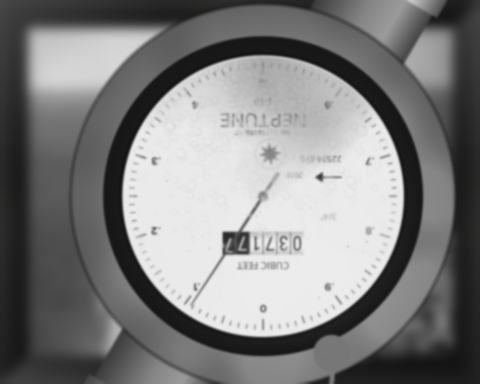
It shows 37177.09,ft³
